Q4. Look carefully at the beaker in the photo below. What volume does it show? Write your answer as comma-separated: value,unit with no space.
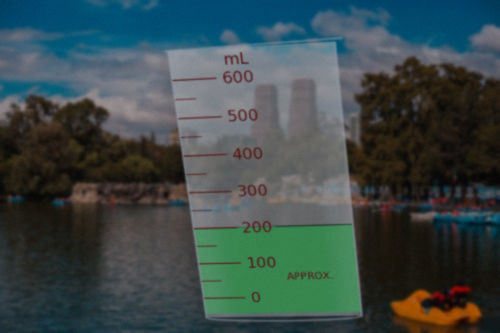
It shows 200,mL
